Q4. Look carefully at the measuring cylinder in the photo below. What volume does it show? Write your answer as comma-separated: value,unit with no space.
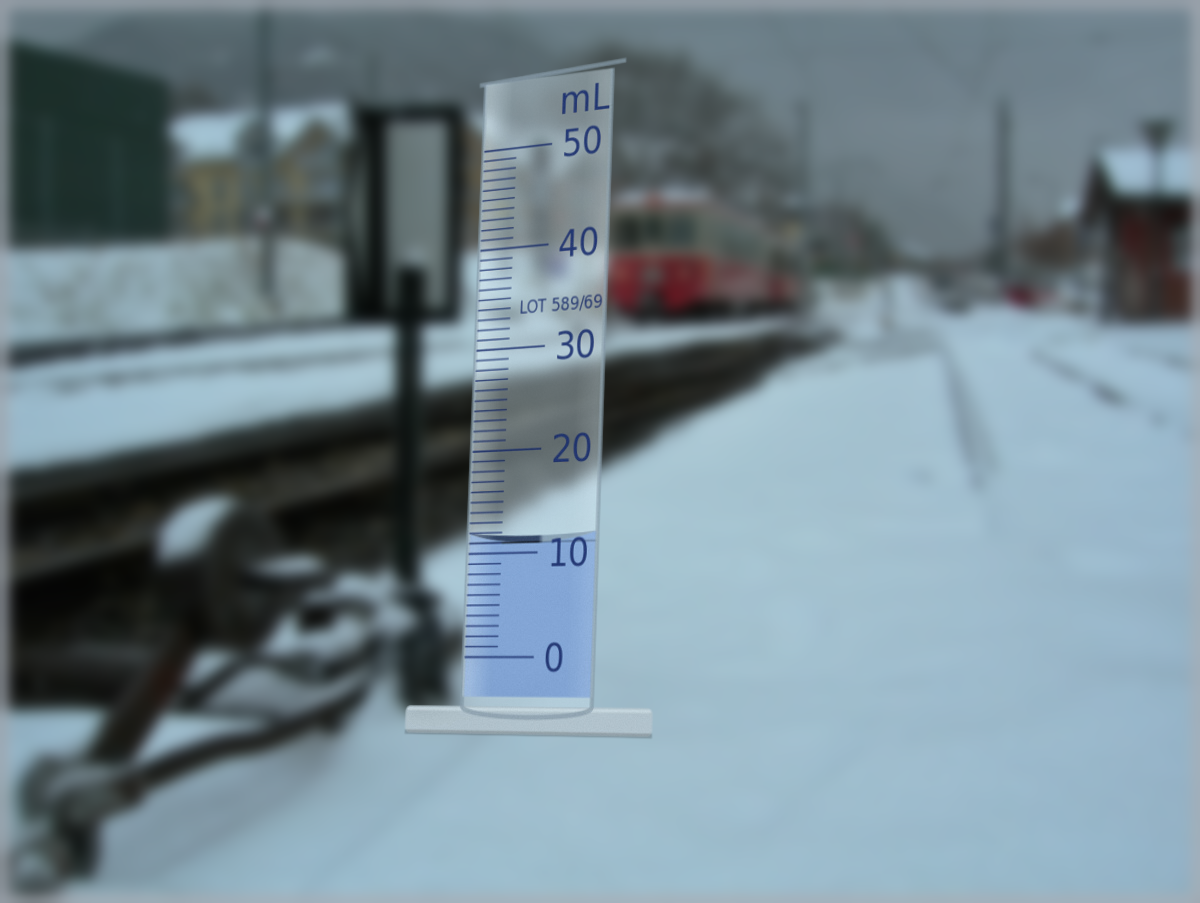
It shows 11,mL
